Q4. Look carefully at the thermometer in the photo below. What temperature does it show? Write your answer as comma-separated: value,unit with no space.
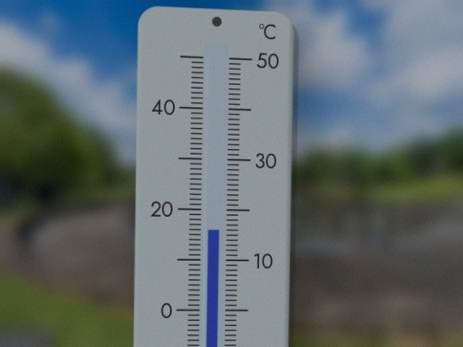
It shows 16,°C
